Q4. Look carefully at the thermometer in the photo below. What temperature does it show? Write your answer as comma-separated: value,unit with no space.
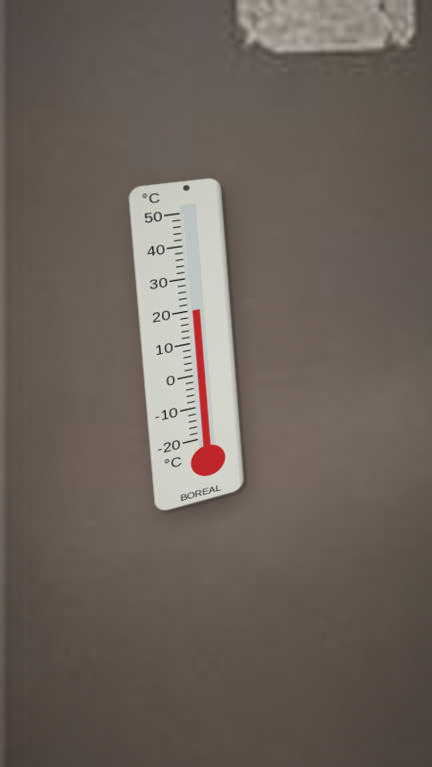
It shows 20,°C
